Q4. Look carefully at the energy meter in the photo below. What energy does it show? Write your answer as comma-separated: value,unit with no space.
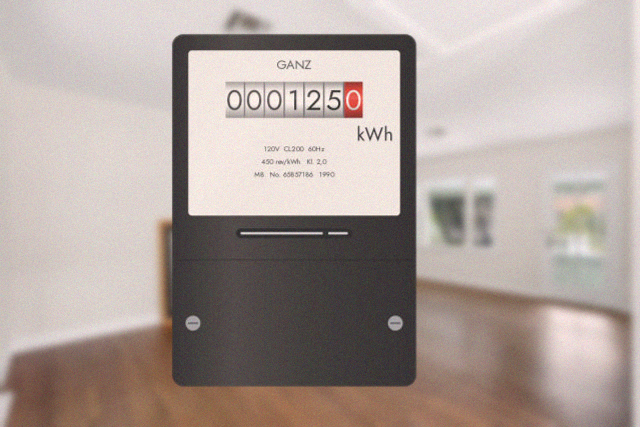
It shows 125.0,kWh
